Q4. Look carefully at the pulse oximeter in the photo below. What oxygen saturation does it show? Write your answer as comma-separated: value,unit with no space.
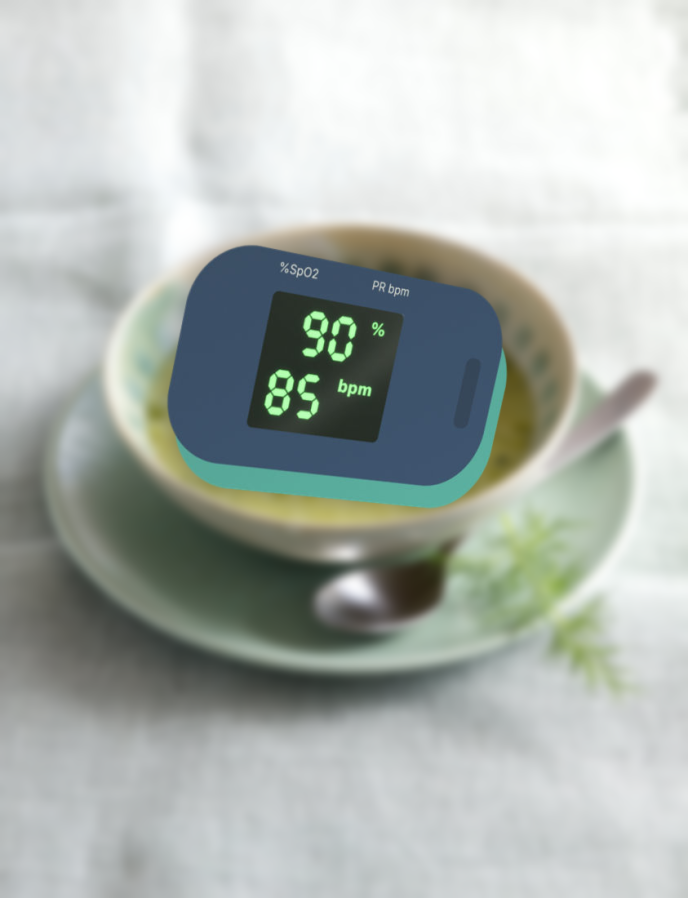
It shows 90,%
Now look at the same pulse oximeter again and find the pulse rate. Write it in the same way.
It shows 85,bpm
